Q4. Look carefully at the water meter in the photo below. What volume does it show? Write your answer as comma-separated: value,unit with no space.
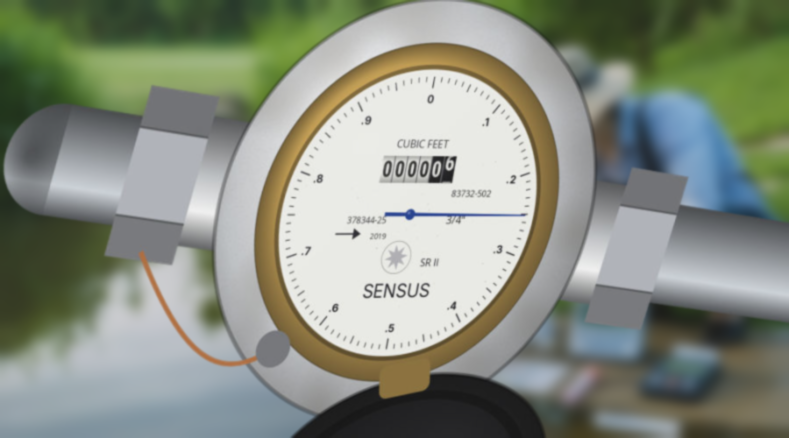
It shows 6.25,ft³
